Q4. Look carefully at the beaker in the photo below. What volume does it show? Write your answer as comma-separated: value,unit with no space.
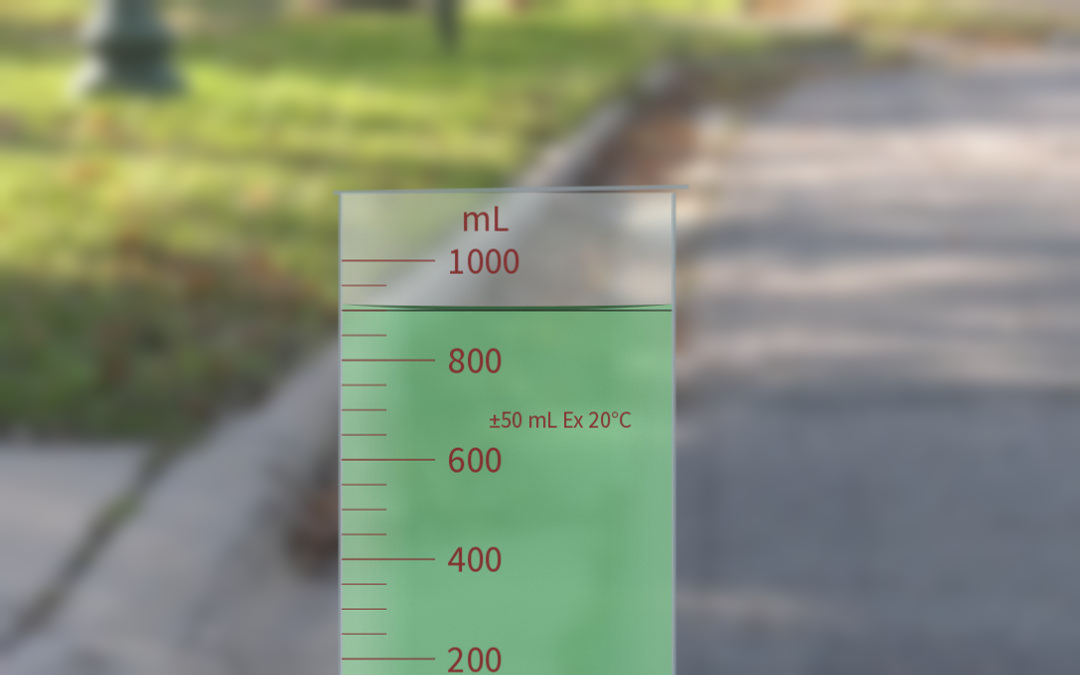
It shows 900,mL
